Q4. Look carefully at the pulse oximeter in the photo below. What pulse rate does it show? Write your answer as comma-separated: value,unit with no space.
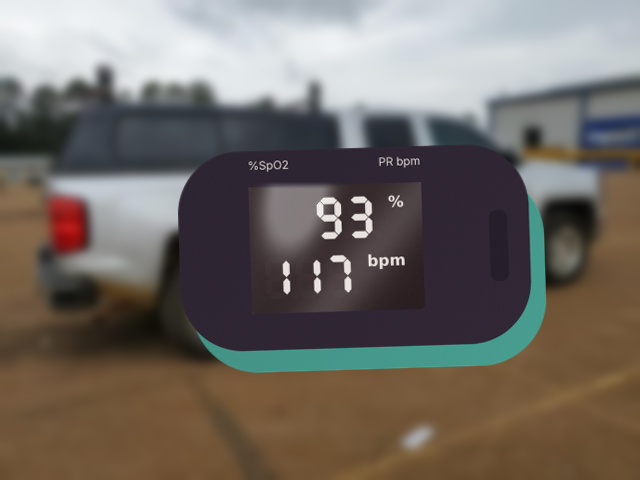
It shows 117,bpm
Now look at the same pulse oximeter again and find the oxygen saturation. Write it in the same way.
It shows 93,%
